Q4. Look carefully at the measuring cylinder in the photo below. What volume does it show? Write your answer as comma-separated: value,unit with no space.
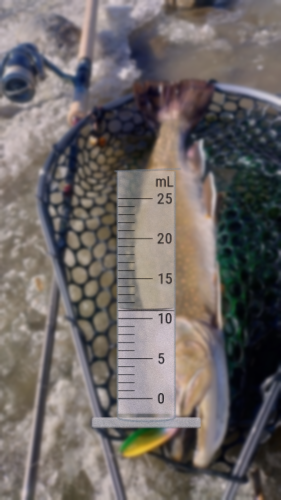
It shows 11,mL
